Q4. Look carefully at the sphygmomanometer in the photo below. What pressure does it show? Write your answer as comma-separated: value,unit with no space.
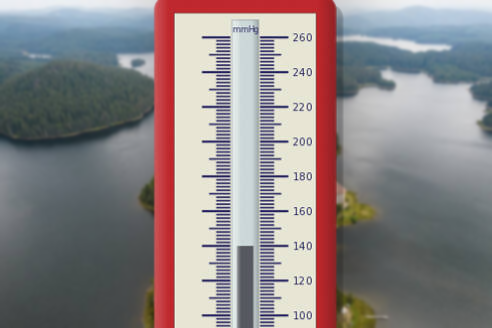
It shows 140,mmHg
